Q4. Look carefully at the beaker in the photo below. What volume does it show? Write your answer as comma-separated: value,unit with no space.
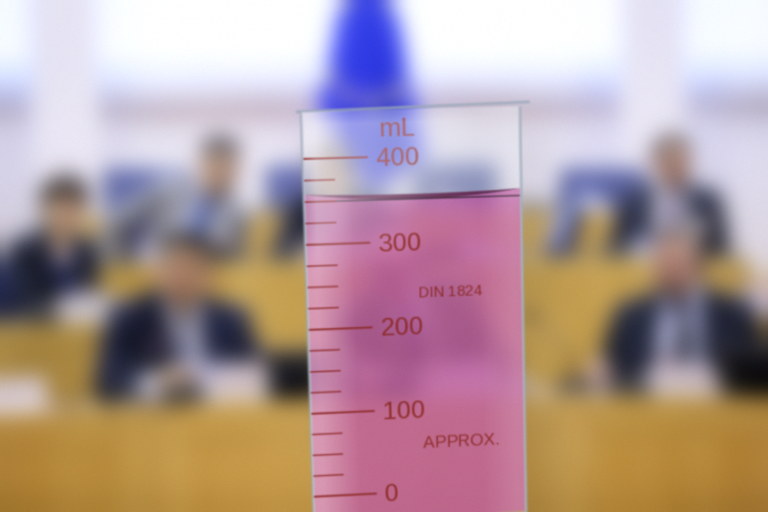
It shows 350,mL
